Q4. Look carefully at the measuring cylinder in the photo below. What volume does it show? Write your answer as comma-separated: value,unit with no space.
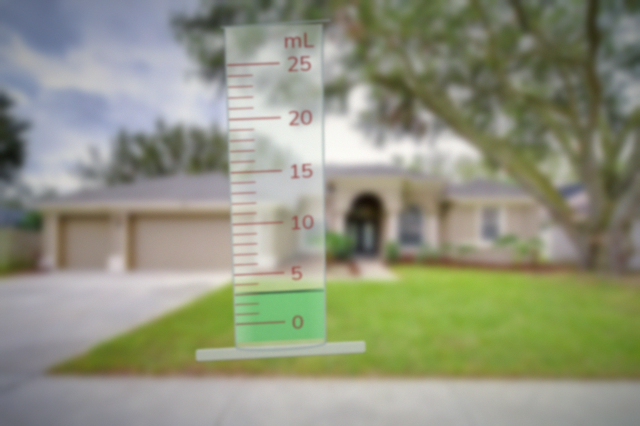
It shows 3,mL
